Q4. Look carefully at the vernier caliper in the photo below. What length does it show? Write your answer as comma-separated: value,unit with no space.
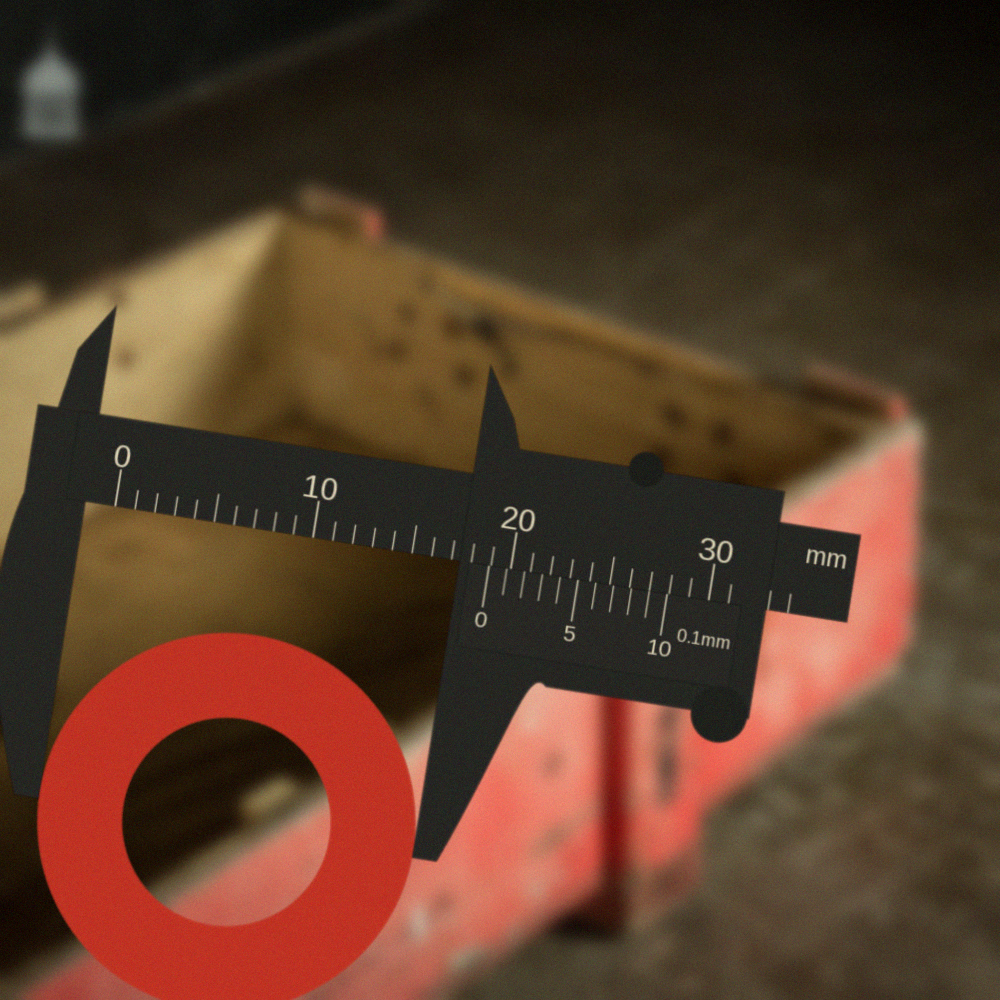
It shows 18.9,mm
